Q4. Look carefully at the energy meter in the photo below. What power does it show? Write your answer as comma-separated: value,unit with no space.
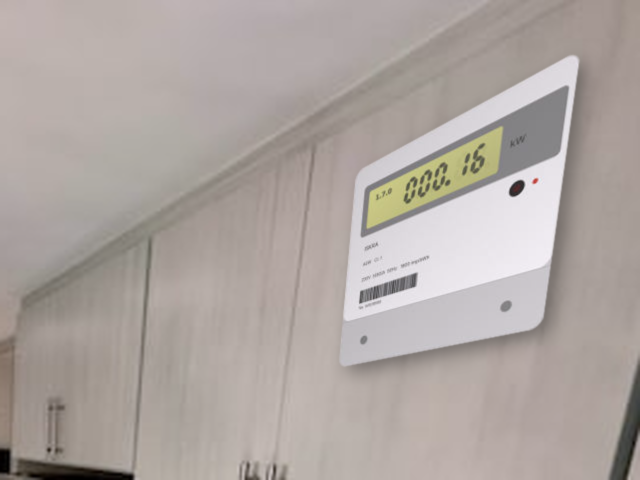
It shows 0.16,kW
